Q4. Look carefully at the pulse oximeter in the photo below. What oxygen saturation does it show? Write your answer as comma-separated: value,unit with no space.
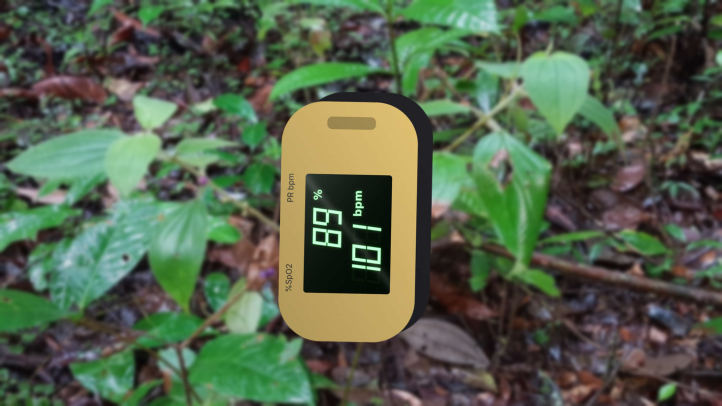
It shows 89,%
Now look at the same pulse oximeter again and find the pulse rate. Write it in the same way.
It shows 101,bpm
